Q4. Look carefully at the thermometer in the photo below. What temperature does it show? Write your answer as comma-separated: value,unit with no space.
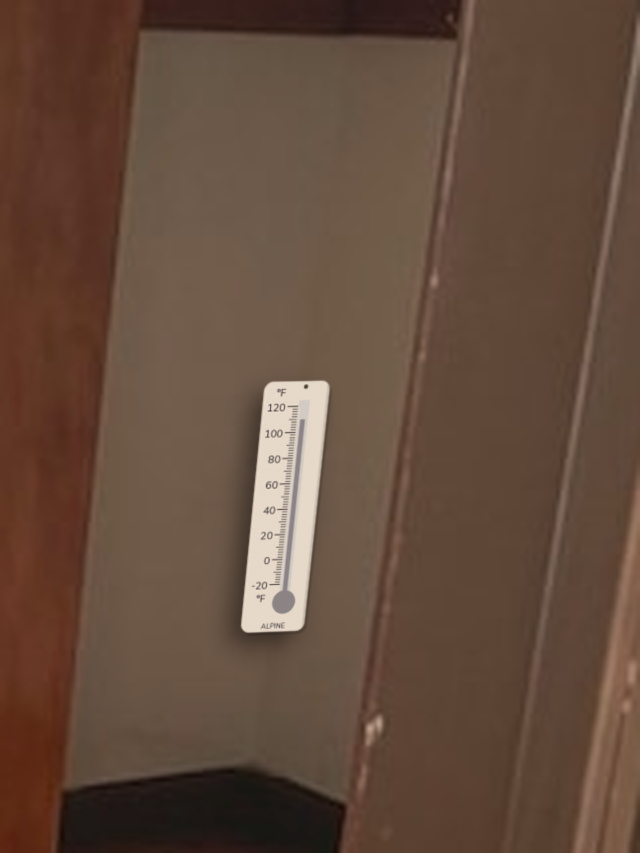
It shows 110,°F
